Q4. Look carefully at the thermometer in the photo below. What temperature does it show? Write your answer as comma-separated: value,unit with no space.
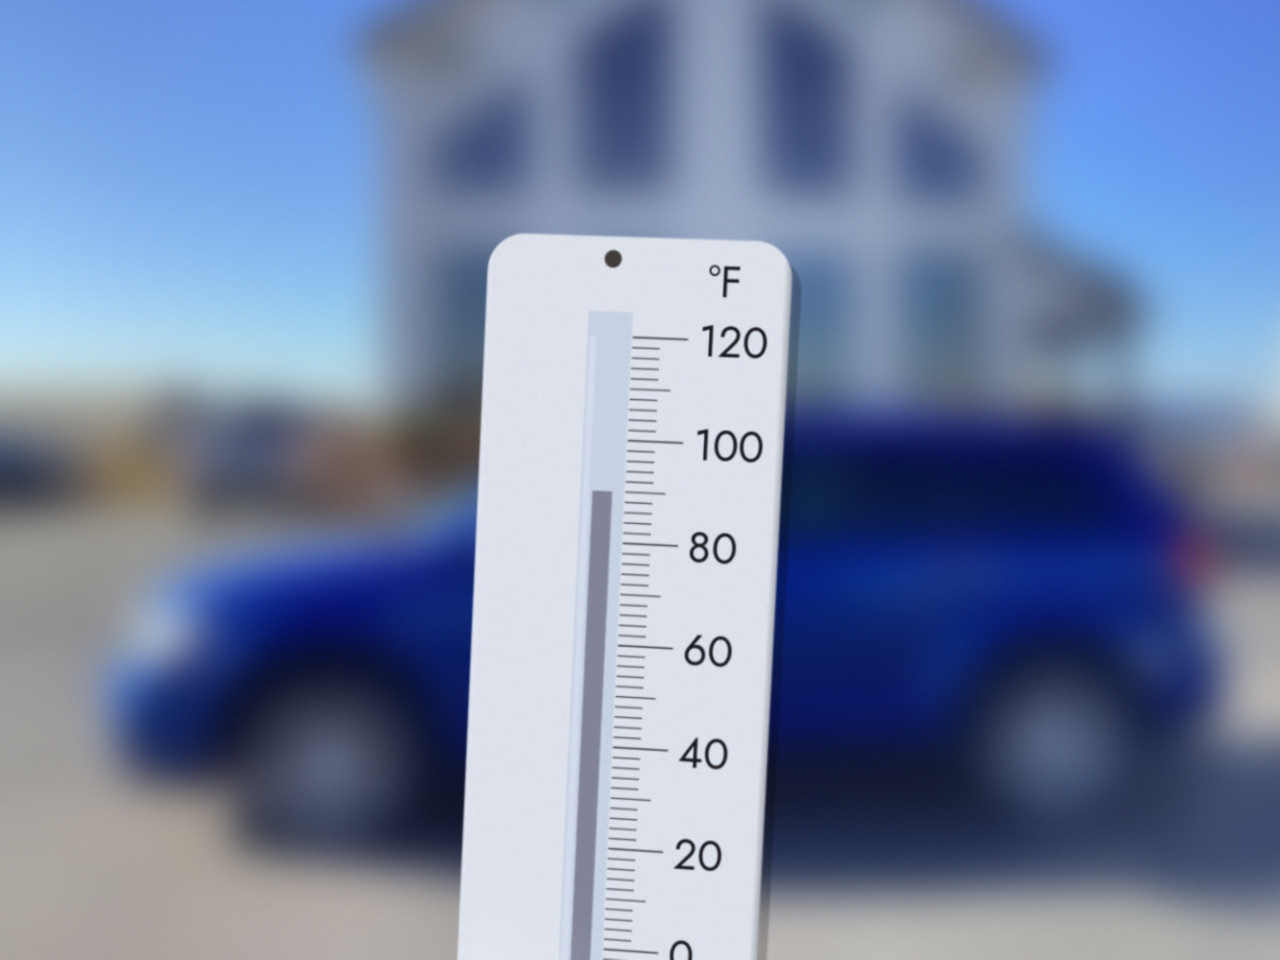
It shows 90,°F
